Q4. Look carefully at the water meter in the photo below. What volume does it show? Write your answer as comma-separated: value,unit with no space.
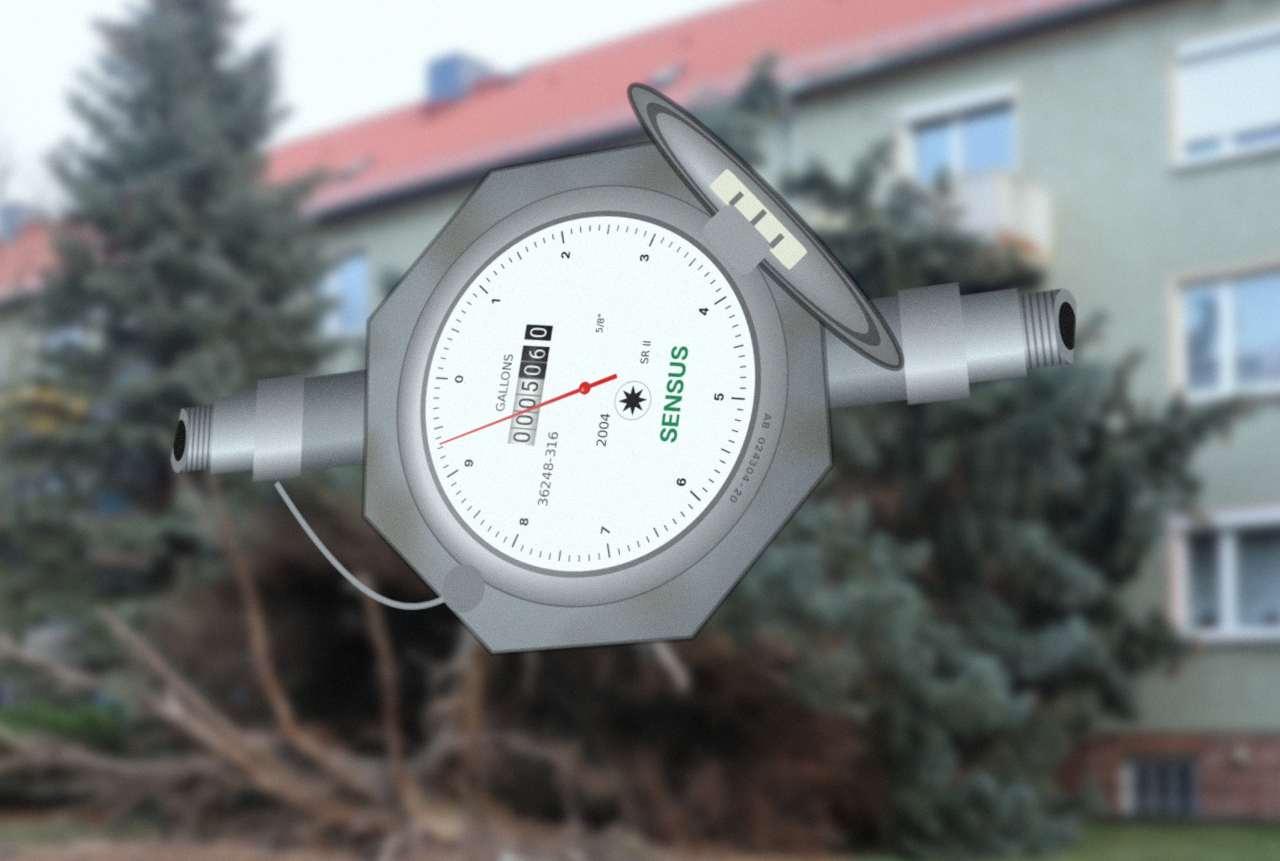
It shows 5059.3,gal
